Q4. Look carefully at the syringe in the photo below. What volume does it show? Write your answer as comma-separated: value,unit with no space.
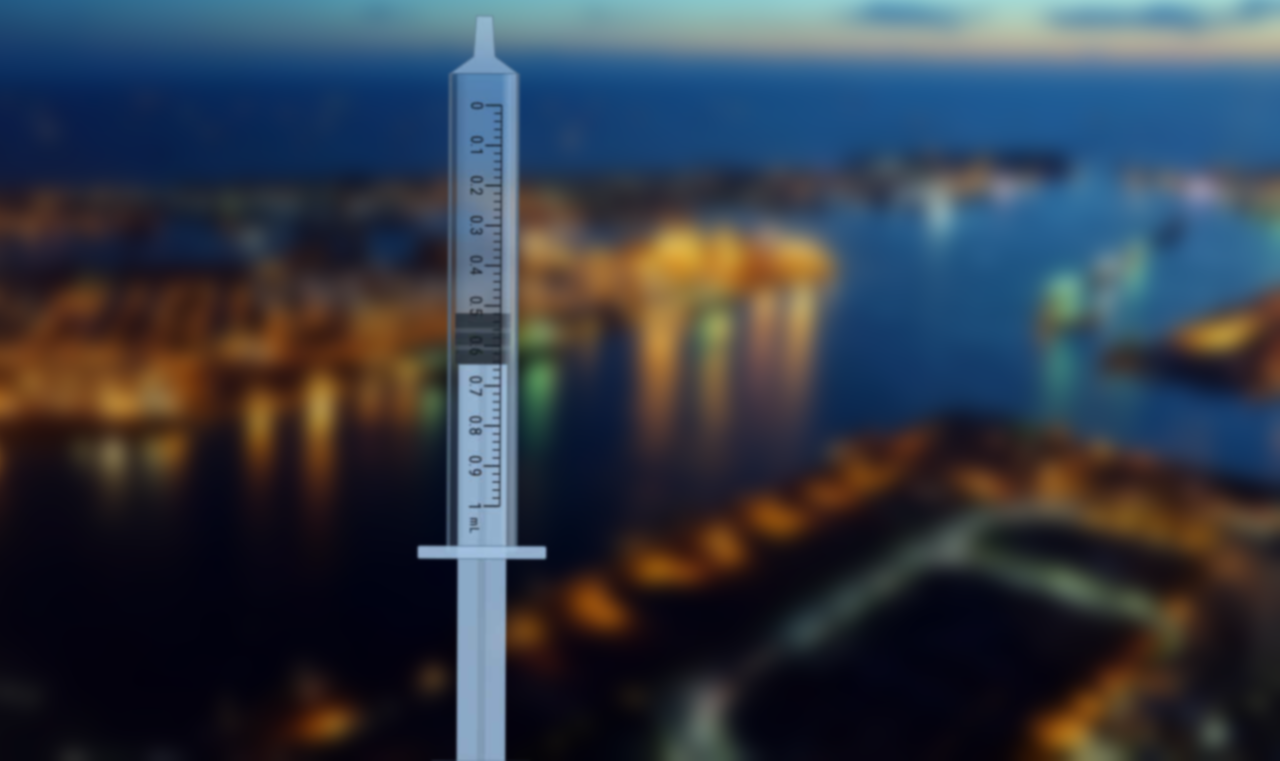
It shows 0.52,mL
